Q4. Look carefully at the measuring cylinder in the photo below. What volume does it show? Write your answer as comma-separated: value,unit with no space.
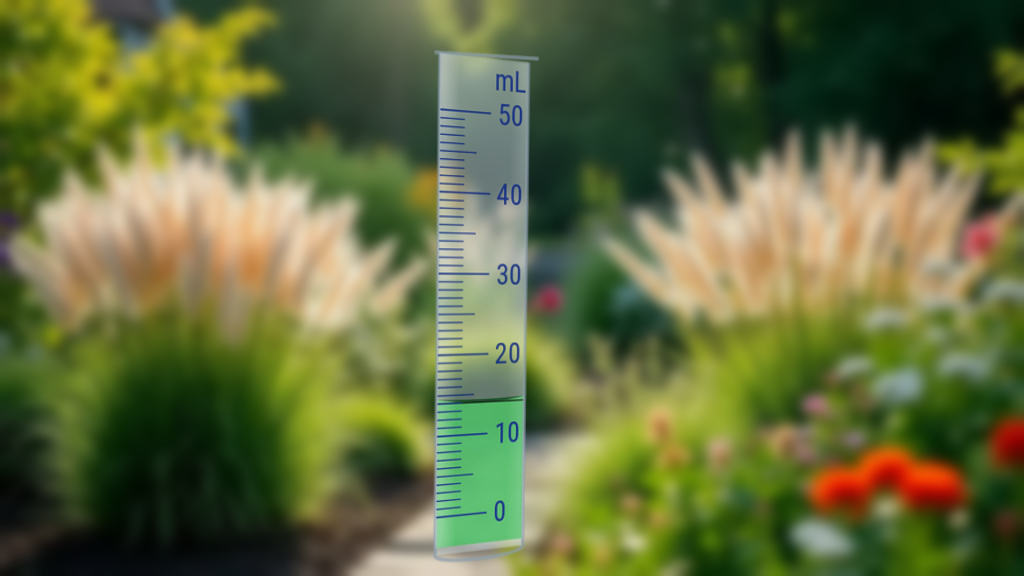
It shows 14,mL
